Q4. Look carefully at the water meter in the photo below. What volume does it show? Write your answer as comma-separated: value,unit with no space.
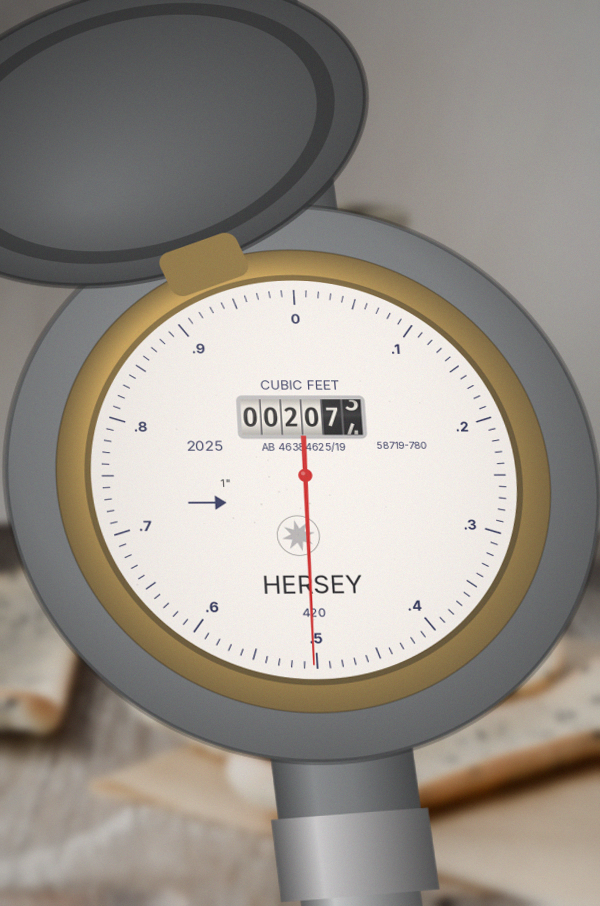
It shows 2073.50,ft³
